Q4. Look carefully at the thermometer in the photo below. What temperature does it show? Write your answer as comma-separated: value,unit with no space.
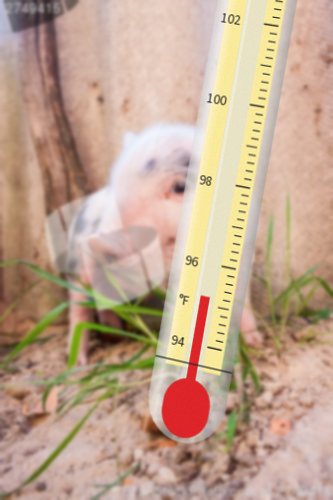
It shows 95.2,°F
